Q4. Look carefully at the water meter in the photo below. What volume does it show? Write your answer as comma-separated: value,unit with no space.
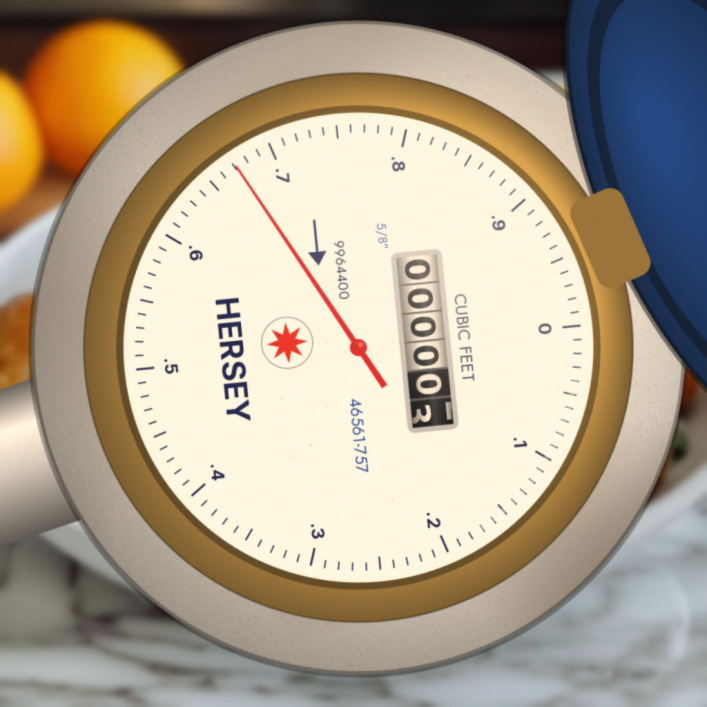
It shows 2.67,ft³
